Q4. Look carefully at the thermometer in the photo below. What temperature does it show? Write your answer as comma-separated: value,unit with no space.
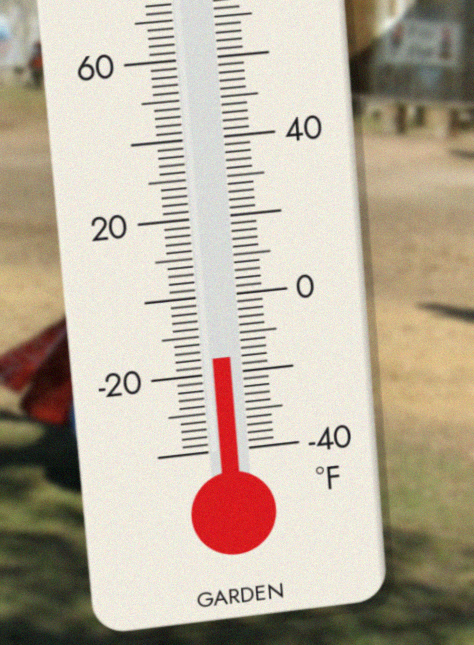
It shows -16,°F
